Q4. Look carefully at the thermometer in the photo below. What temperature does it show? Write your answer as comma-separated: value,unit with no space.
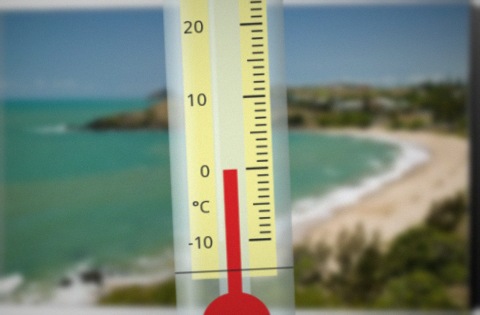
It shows 0,°C
